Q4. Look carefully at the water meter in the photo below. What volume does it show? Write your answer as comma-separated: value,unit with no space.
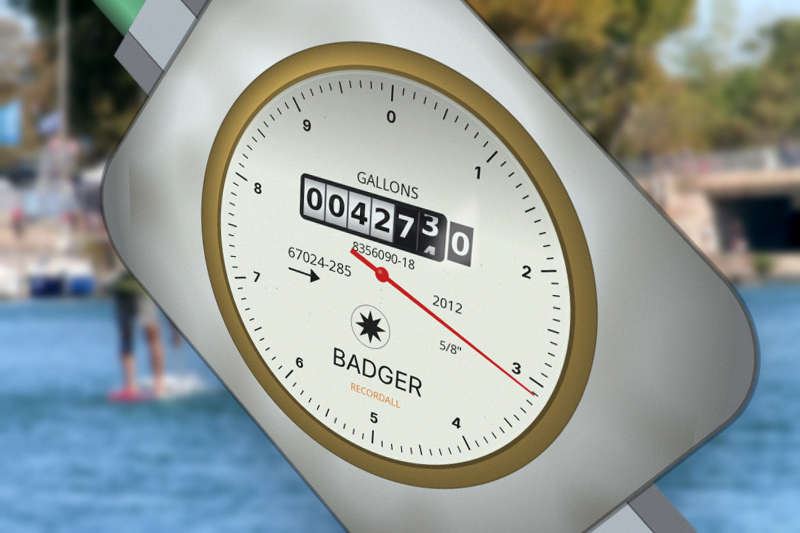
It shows 42733.1,gal
